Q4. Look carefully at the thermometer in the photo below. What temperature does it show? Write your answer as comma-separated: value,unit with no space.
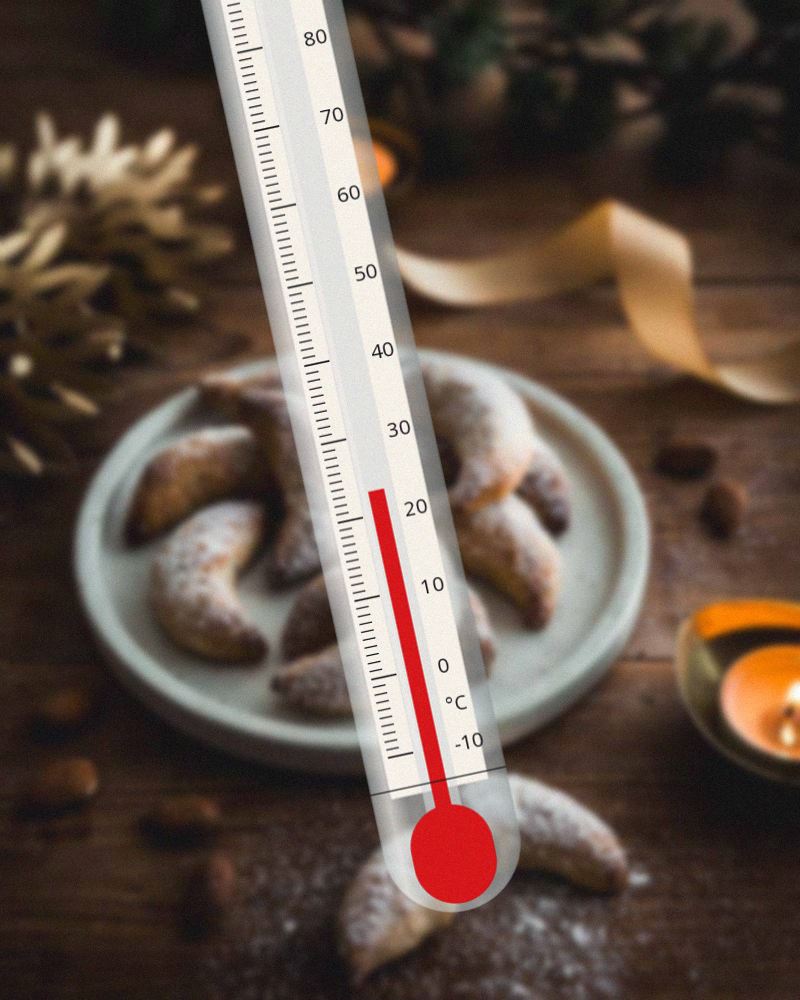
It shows 23,°C
